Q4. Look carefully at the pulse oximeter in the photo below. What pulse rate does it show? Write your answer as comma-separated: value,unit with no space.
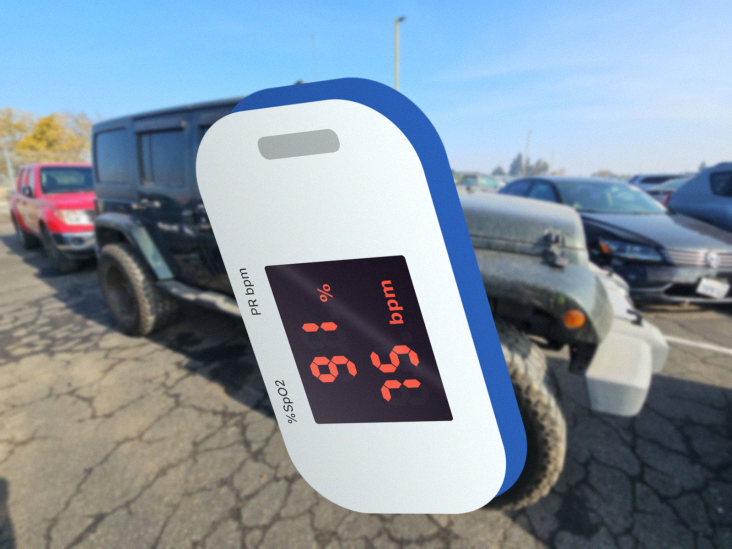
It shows 75,bpm
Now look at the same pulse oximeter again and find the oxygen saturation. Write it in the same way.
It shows 91,%
